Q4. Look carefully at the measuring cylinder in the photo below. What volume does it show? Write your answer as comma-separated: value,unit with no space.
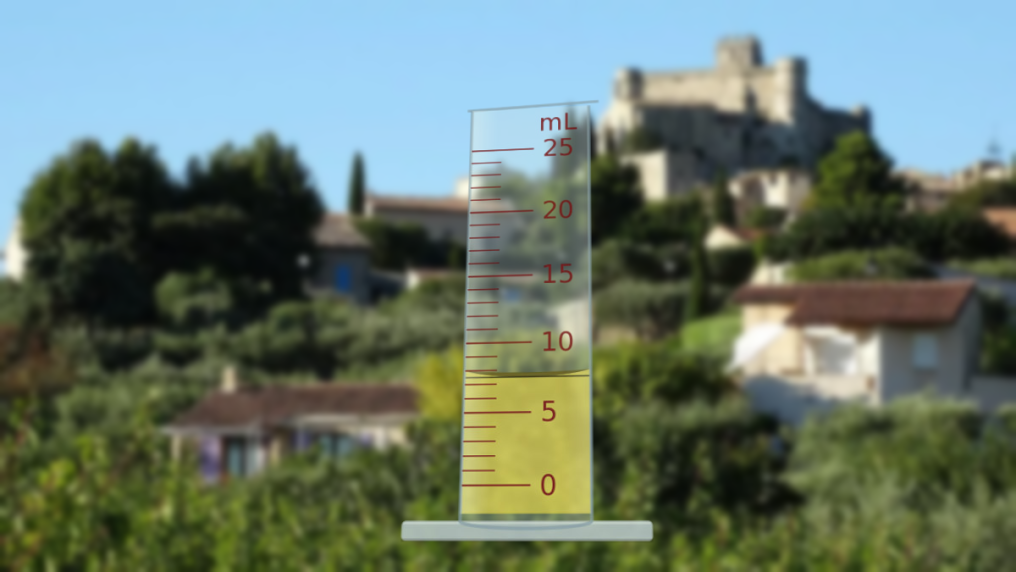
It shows 7.5,mL
